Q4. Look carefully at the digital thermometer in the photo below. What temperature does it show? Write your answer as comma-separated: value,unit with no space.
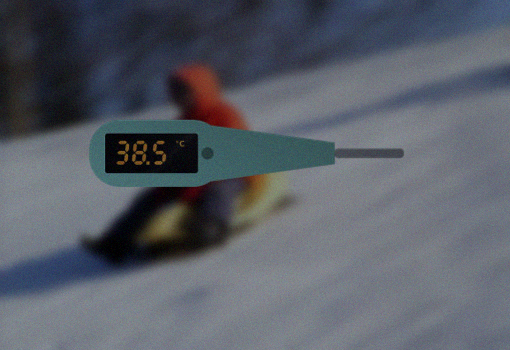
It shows 38.5,°C
